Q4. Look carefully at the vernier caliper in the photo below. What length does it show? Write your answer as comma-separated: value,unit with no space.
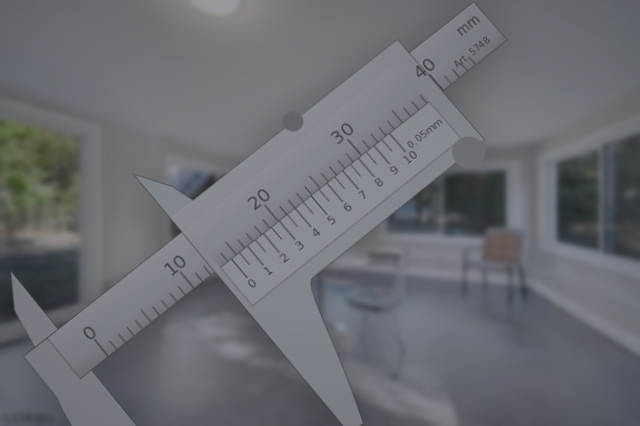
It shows 14.4,mm
